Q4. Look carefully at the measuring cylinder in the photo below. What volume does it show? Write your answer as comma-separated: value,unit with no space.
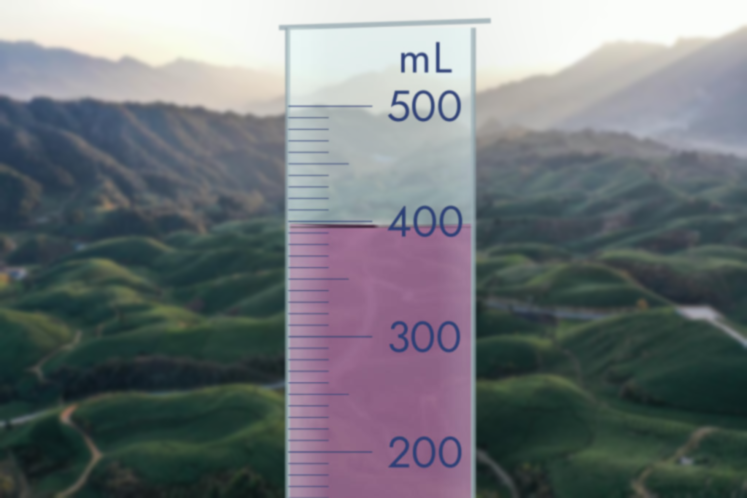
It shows 395,mL
